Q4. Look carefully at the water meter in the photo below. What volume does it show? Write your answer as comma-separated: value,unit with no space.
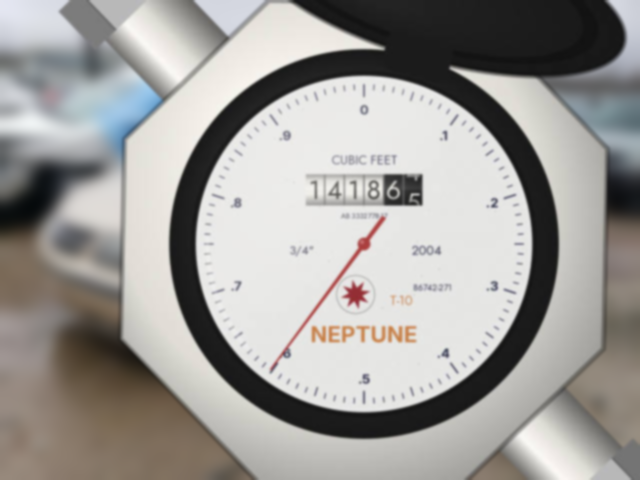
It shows 141864.60,ft³
